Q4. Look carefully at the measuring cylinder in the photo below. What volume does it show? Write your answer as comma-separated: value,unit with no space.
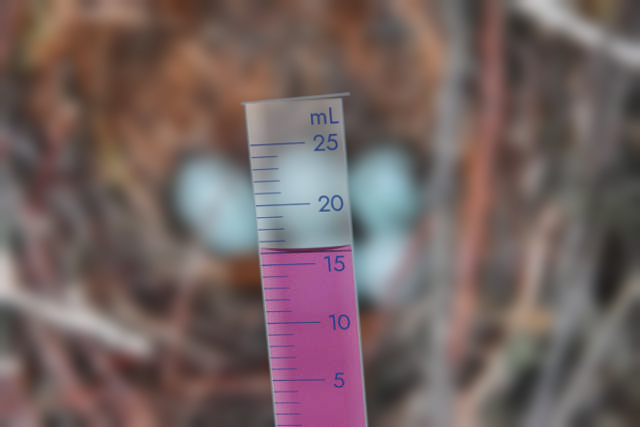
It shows 16,mL
